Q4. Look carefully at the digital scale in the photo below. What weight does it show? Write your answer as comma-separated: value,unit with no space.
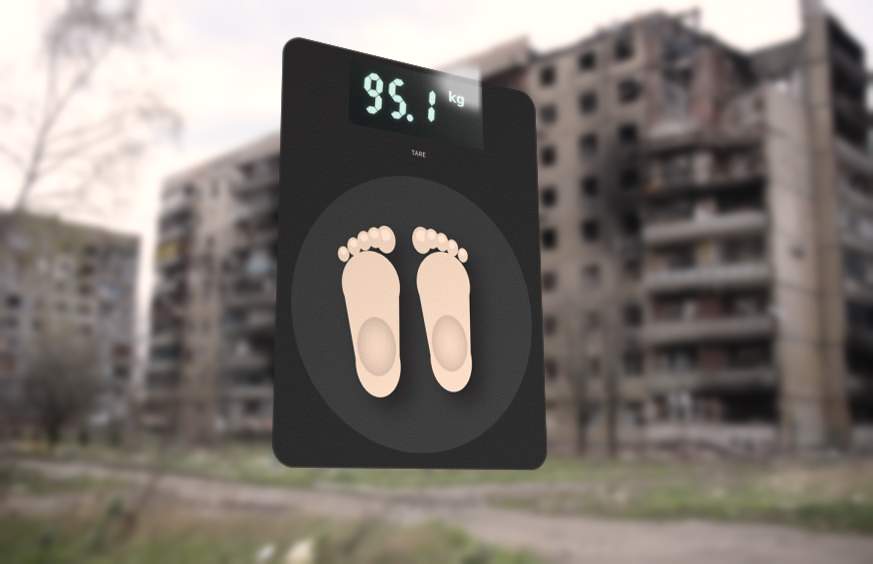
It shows 95.1,kg
